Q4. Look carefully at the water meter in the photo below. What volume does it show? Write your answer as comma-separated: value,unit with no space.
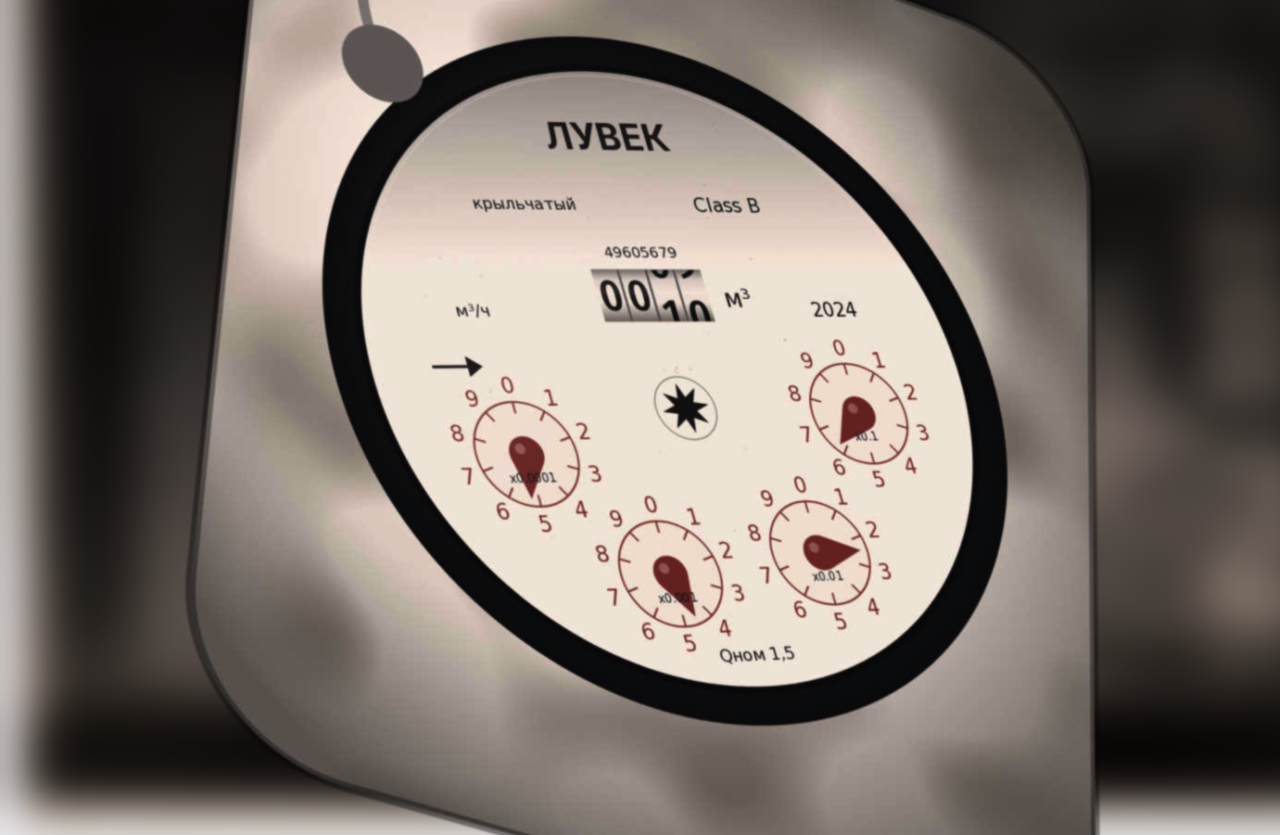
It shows 9.6245,m³
